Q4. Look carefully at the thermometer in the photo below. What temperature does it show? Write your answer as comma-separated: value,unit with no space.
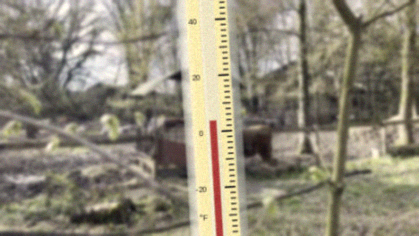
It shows 4,°F
